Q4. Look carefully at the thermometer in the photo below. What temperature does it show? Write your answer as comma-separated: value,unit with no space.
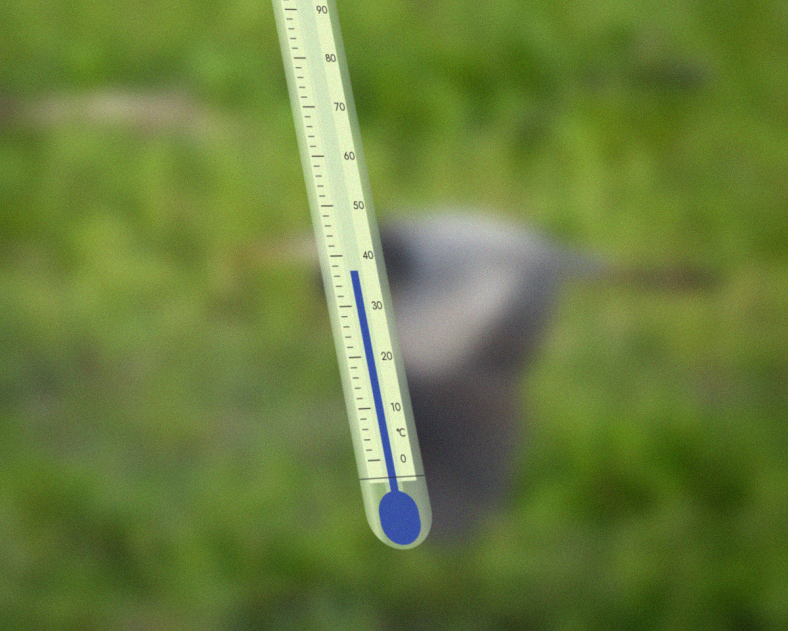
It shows 37,°C
